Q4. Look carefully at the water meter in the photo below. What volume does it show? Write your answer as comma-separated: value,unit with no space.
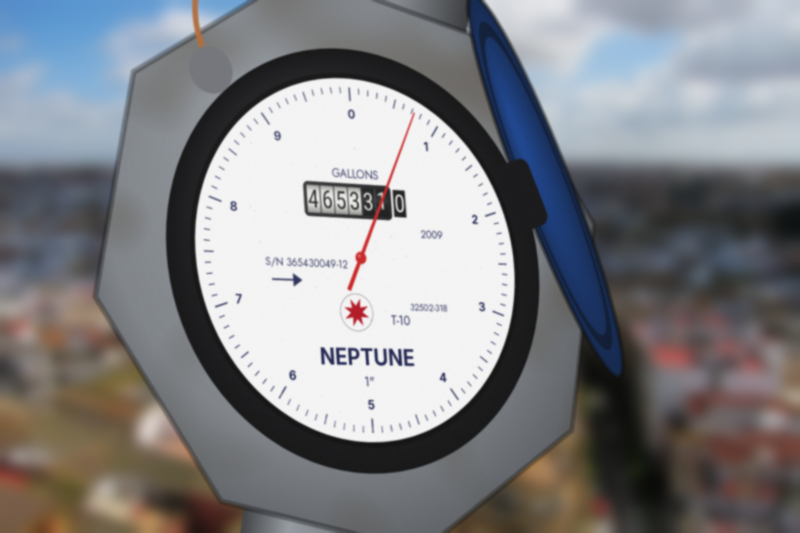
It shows 4653310.7,gal
